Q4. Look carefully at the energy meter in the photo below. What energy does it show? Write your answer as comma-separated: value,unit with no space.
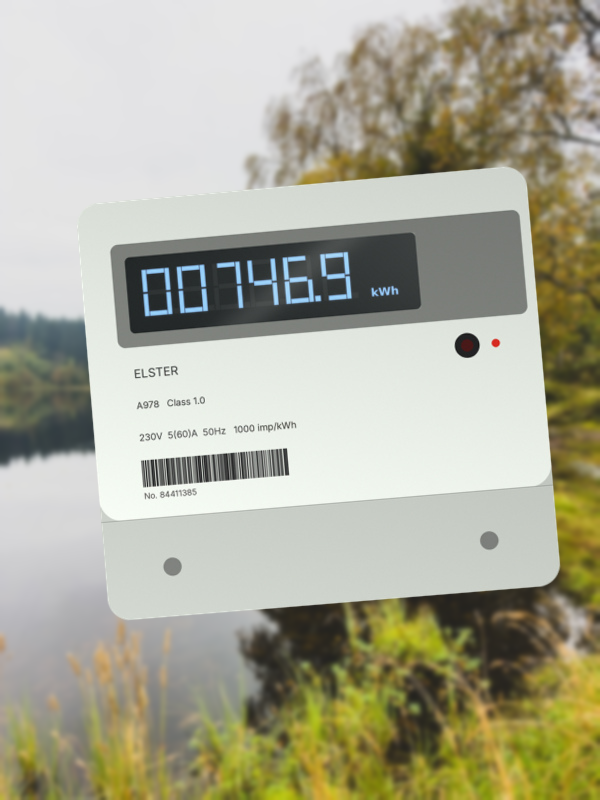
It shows 746.9,kWh
